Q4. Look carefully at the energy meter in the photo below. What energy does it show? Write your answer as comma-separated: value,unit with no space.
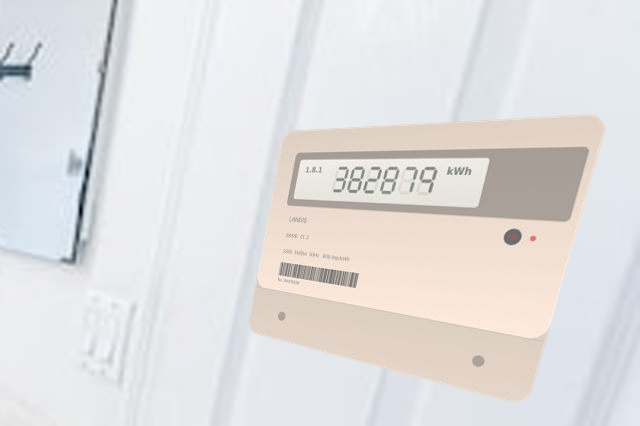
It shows 382879,kWh
